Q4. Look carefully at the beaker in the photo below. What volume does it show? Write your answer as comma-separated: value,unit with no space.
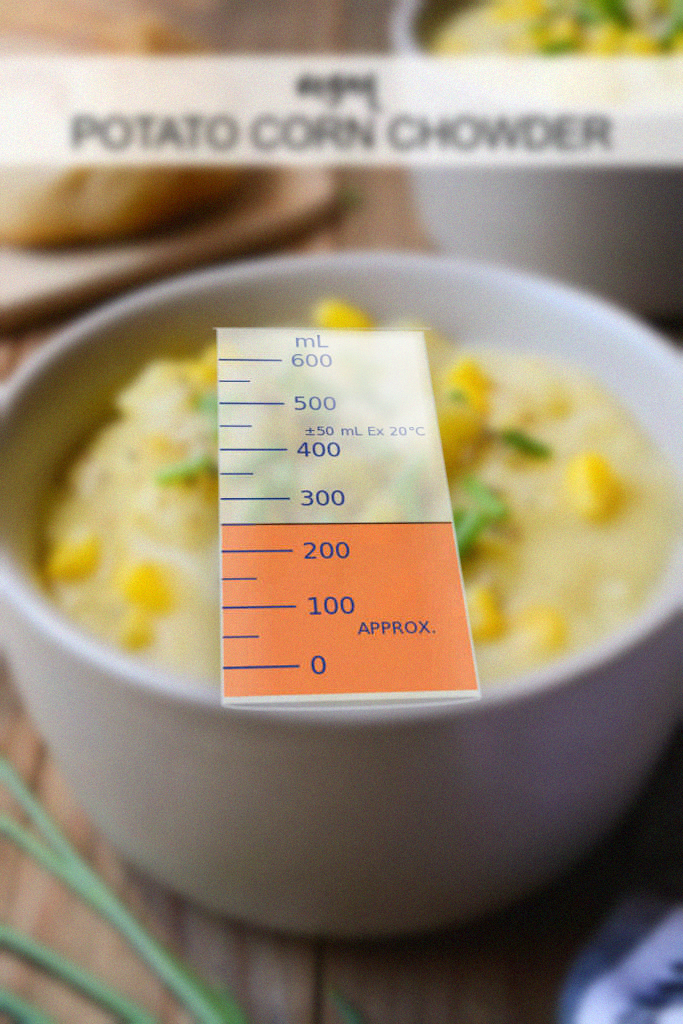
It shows 250,mL
